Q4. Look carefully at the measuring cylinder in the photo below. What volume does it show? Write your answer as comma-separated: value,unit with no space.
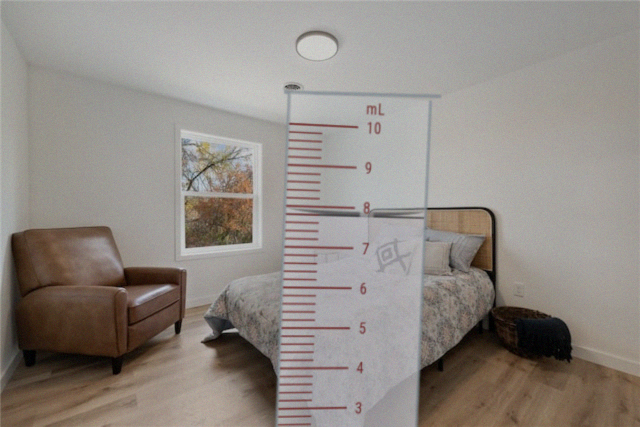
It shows 7.8,mL
